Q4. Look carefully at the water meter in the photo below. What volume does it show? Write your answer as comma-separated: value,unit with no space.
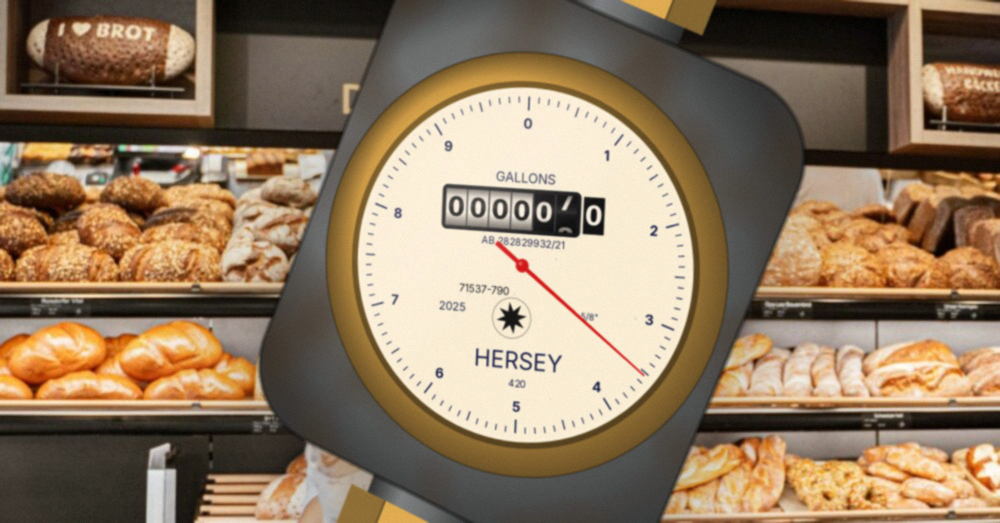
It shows 73.5,gal
